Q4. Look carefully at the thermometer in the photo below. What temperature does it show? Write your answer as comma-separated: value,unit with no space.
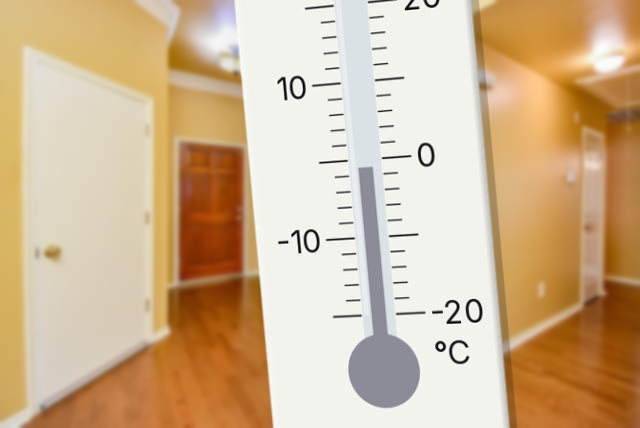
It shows -1,°C
